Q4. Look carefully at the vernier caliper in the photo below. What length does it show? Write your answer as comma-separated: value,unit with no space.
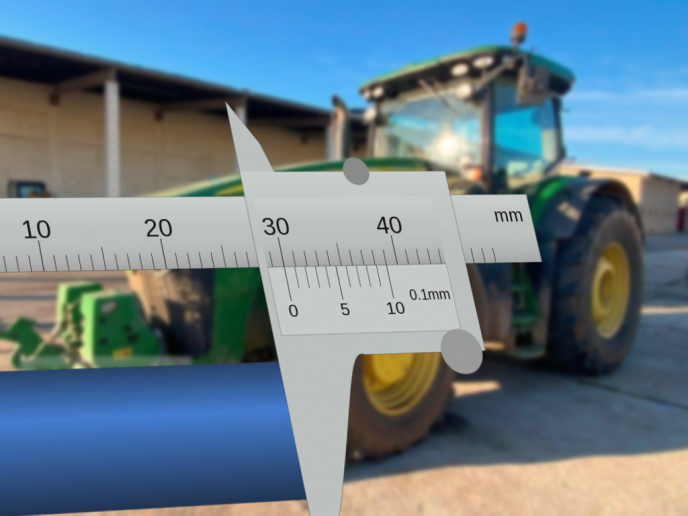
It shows 30.0,mm
